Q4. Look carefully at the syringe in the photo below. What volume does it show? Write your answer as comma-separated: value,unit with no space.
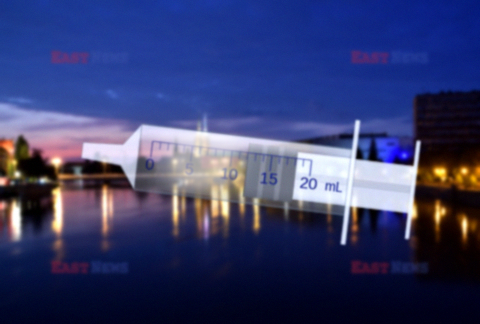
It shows 12,mL
